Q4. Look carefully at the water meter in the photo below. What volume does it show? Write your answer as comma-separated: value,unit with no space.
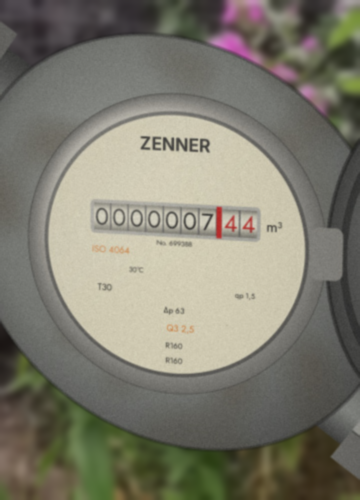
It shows 7.44,m³
